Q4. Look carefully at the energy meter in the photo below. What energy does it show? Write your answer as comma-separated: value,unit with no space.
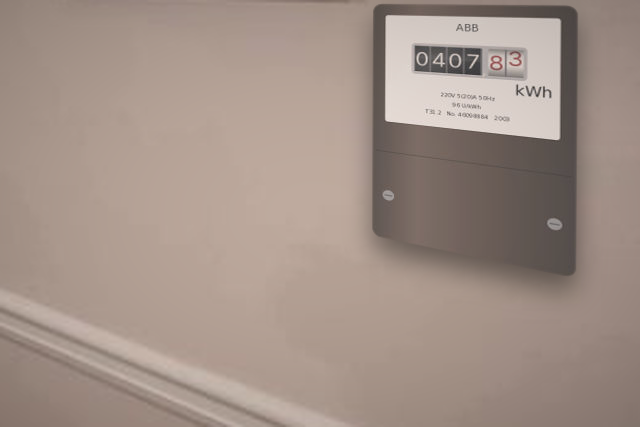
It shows 407.83,kWh
